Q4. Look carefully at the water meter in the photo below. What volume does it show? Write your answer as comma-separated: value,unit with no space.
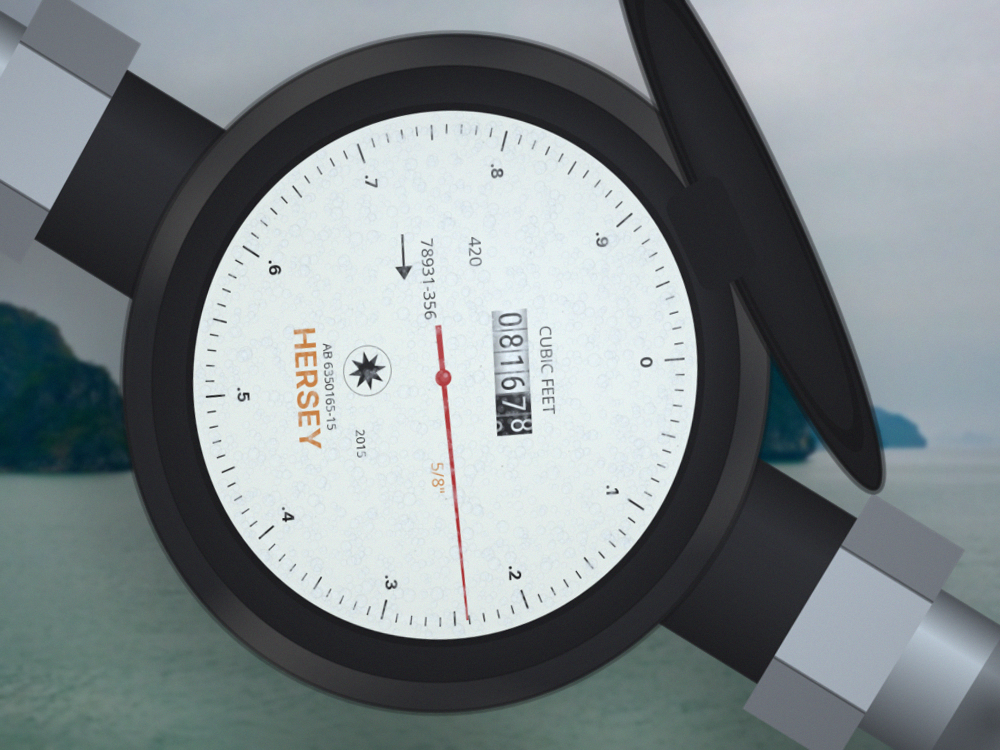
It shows 81678.24,ft³
